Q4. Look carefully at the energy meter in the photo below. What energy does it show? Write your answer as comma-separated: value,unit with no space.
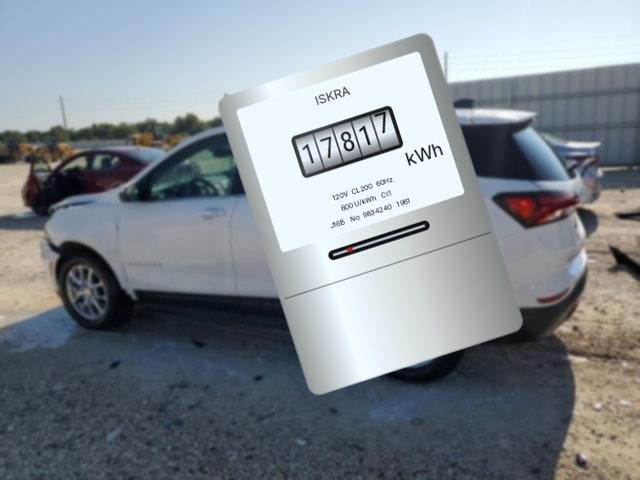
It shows 17817,kWh
